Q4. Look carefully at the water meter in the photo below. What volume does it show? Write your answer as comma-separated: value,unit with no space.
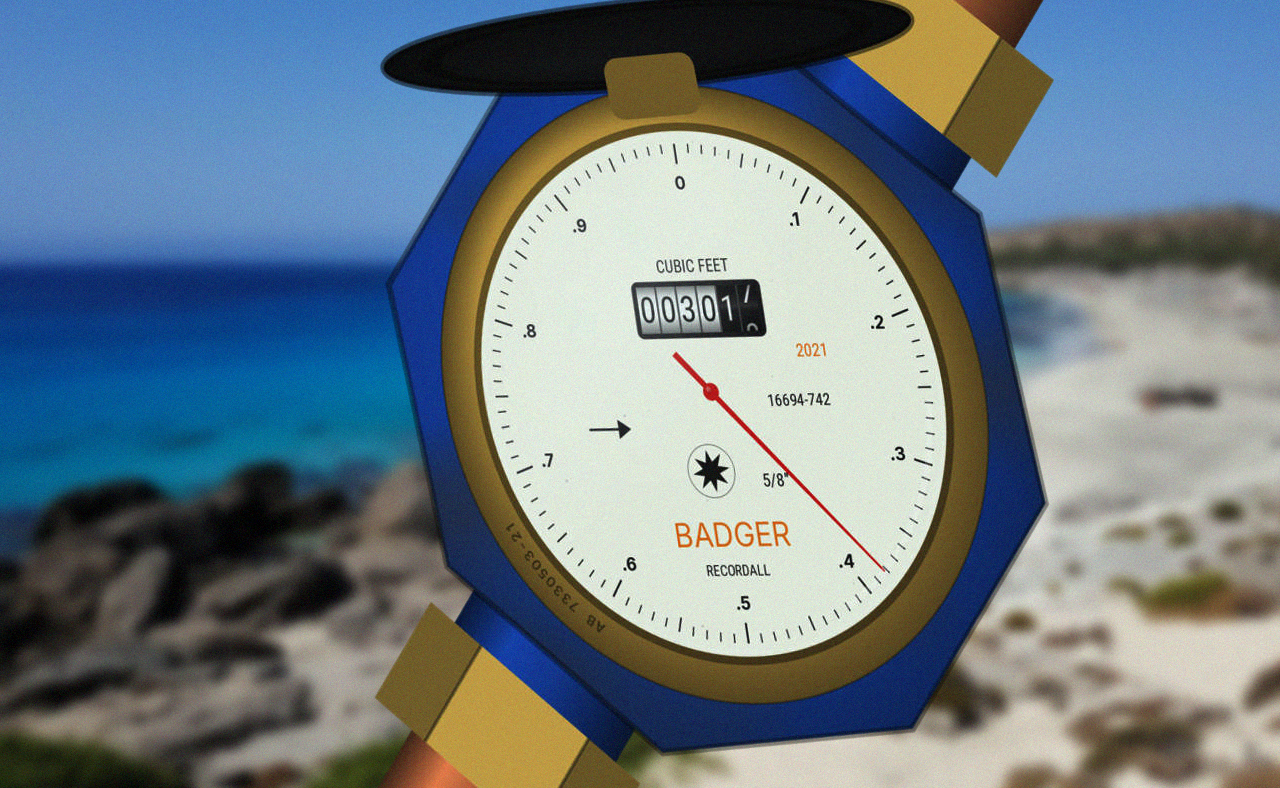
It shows 3017.38,ft³
